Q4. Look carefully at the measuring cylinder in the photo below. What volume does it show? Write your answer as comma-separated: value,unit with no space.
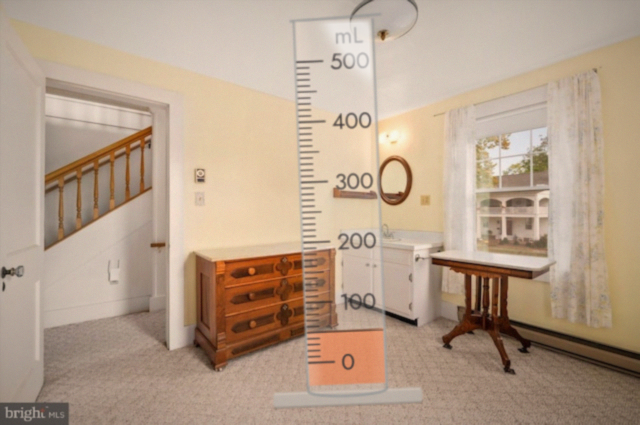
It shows 50,mL
